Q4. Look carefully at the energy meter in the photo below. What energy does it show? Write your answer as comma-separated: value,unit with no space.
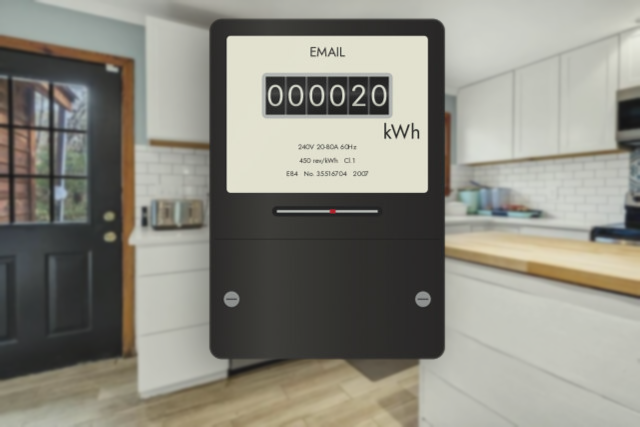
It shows 20,kWh
